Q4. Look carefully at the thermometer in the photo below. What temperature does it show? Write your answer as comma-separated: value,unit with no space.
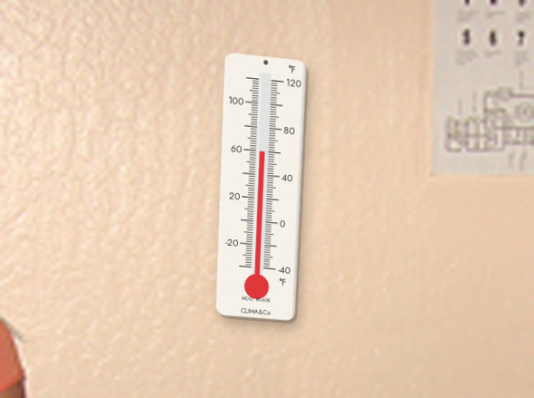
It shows 60,°F
